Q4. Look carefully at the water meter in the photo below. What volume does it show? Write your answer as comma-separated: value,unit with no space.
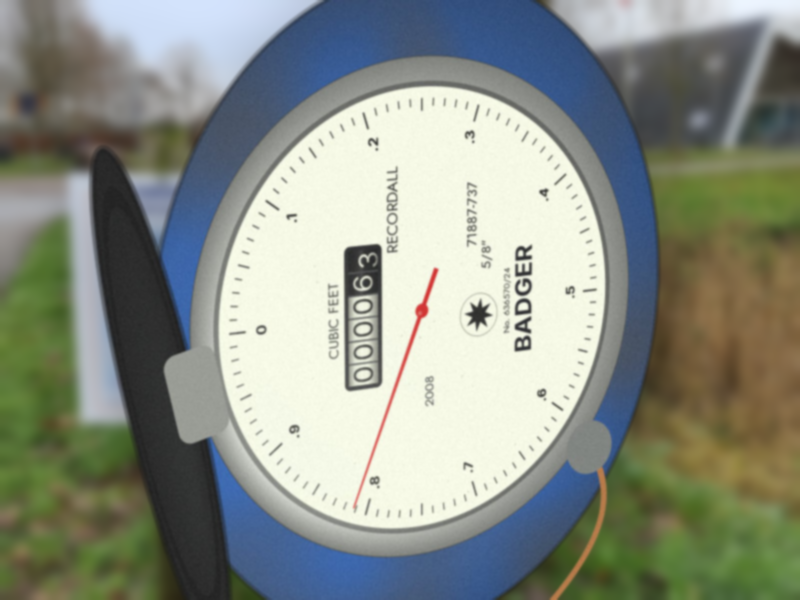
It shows 62.81,ft³
